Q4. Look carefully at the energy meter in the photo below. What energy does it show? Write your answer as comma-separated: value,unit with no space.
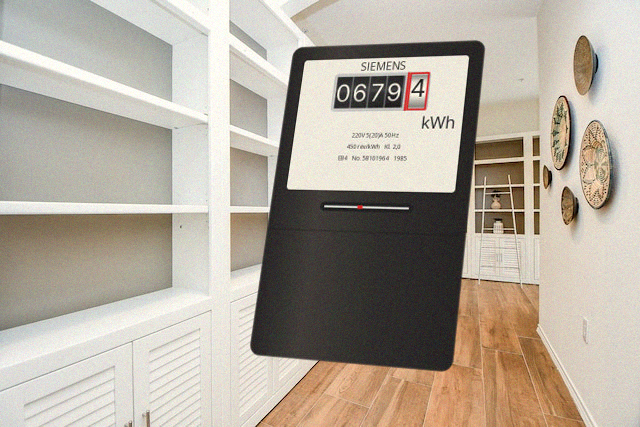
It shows 679.4,kWh
